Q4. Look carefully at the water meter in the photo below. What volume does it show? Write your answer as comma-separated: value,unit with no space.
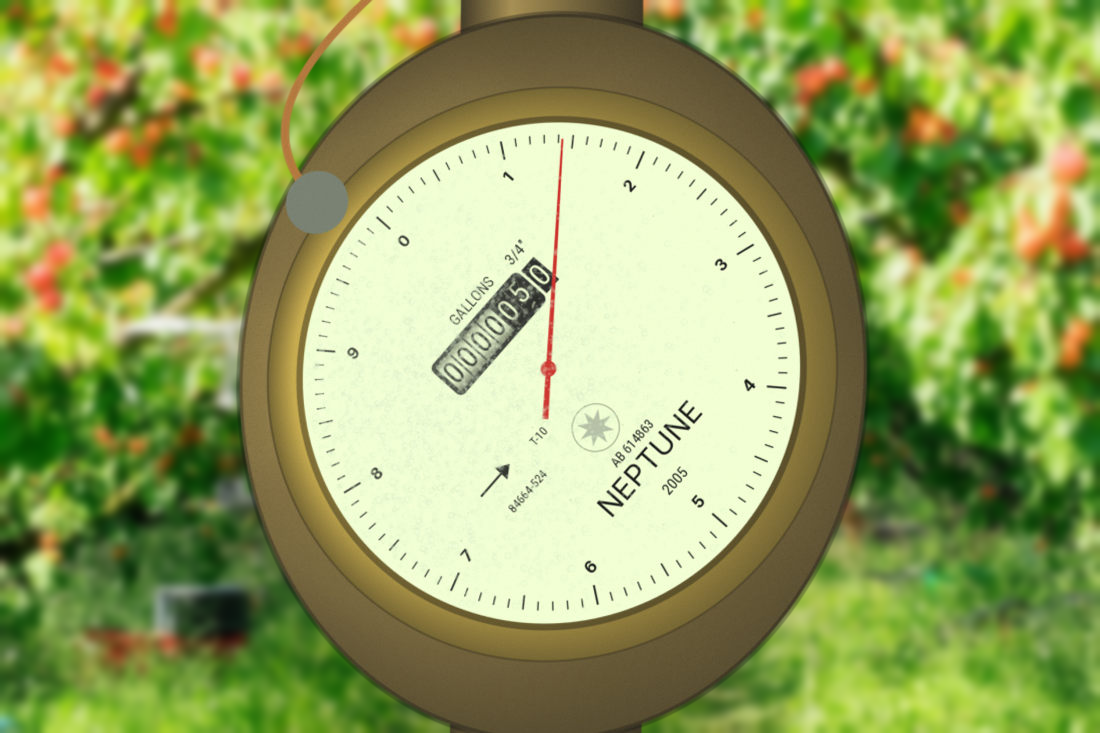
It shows 51.4,gal
